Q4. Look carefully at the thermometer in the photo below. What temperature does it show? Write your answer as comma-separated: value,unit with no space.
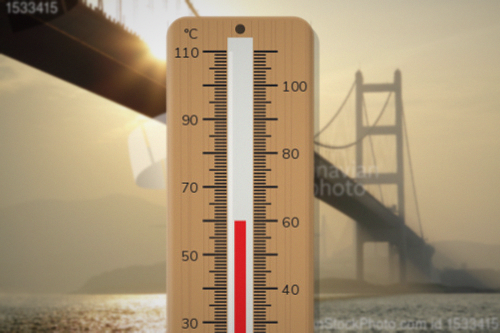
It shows 60,°C
